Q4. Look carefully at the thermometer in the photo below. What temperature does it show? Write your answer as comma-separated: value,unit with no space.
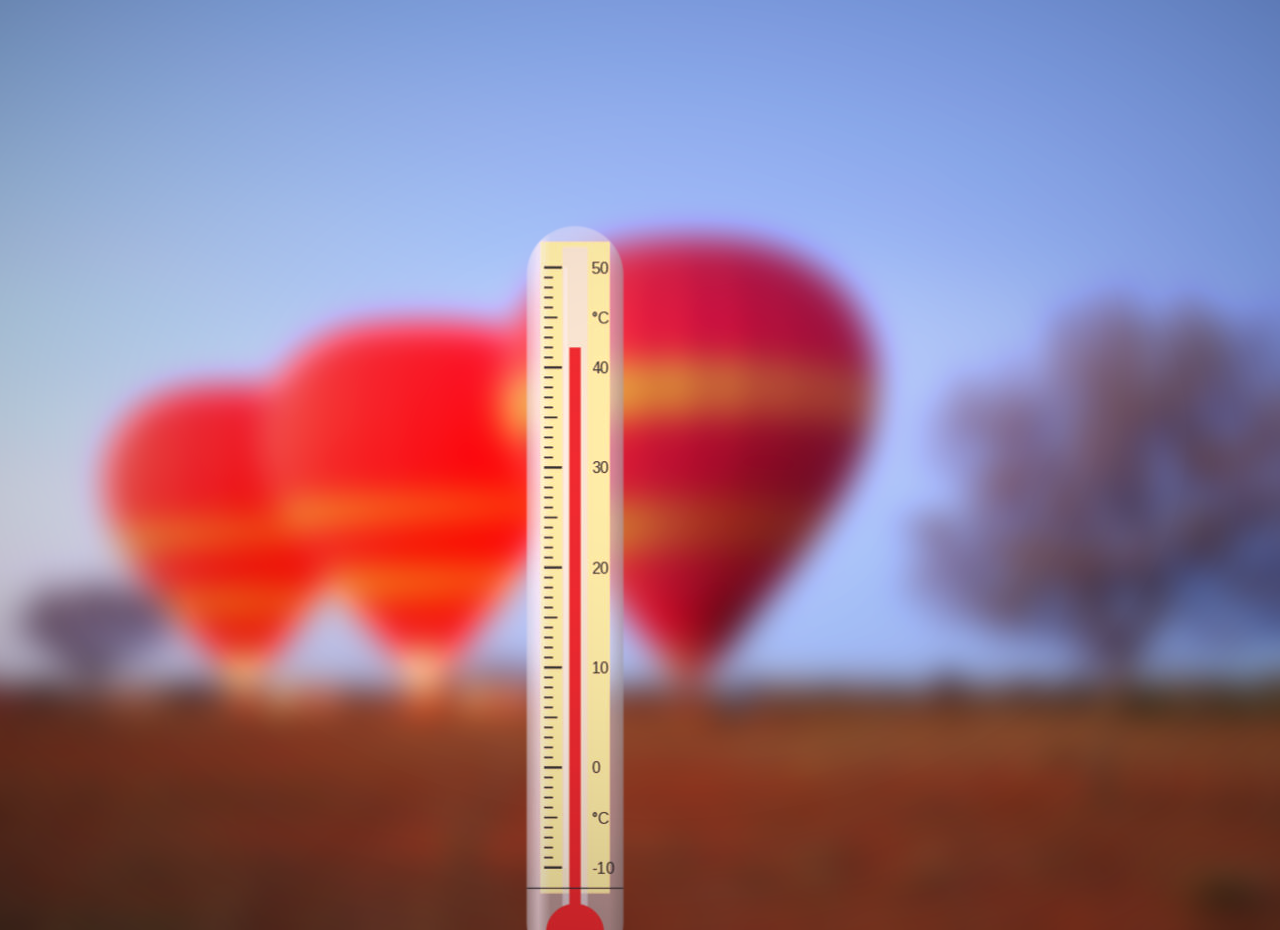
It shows 42,°C
